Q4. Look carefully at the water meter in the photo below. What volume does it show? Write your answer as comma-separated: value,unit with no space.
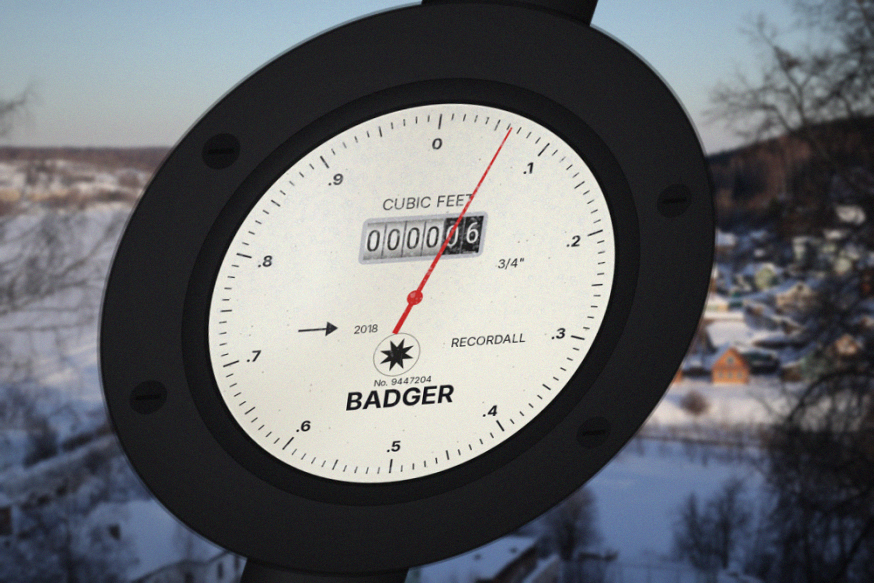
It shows 6.06,ft³
